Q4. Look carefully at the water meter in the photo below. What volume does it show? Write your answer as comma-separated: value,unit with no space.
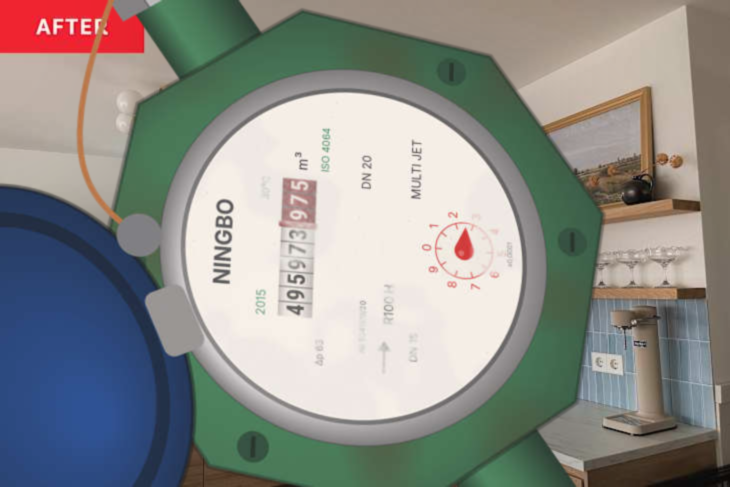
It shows 495973.9752,m³
